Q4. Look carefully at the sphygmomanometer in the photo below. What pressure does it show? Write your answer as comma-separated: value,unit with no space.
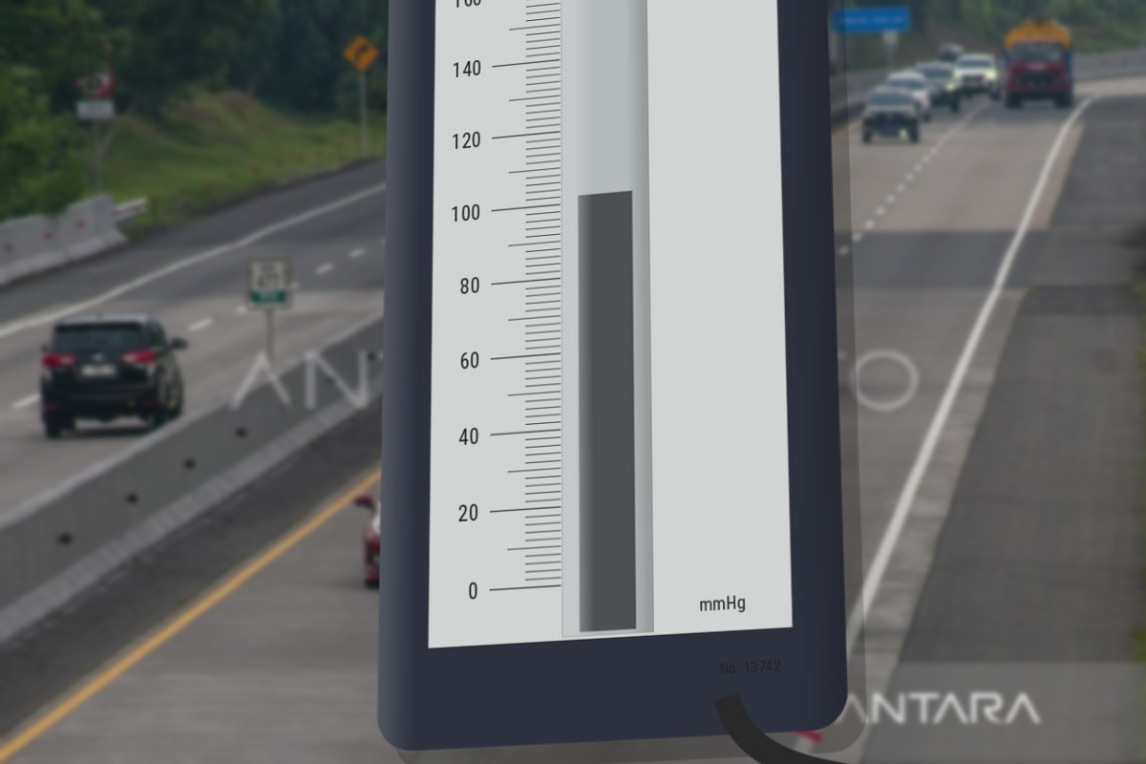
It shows 102,mmHg
